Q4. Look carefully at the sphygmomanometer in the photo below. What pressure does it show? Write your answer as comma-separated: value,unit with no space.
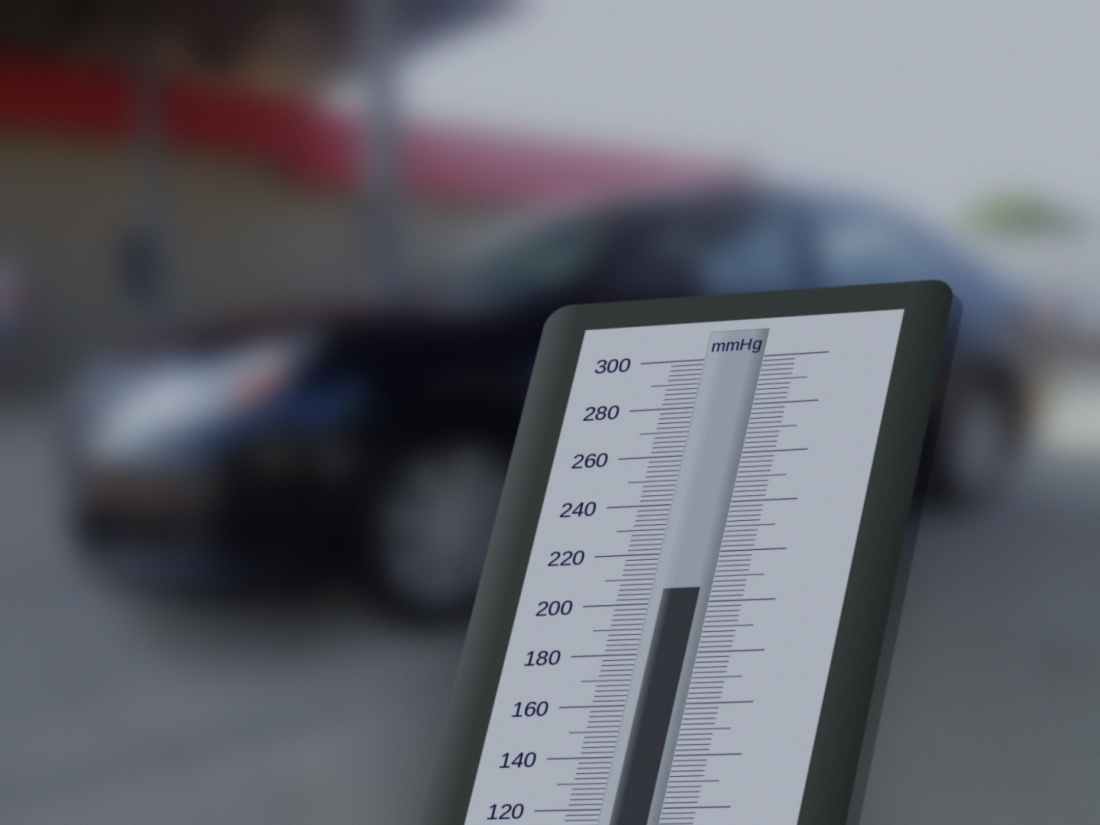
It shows 206,mmHg
